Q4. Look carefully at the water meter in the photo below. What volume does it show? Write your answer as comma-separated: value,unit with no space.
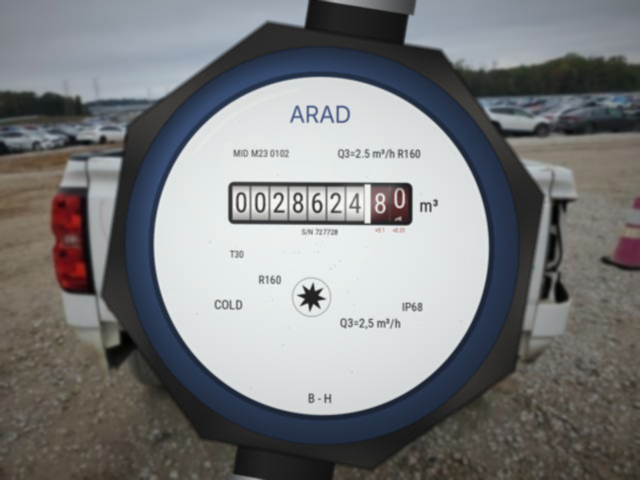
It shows 28624.80,m³
